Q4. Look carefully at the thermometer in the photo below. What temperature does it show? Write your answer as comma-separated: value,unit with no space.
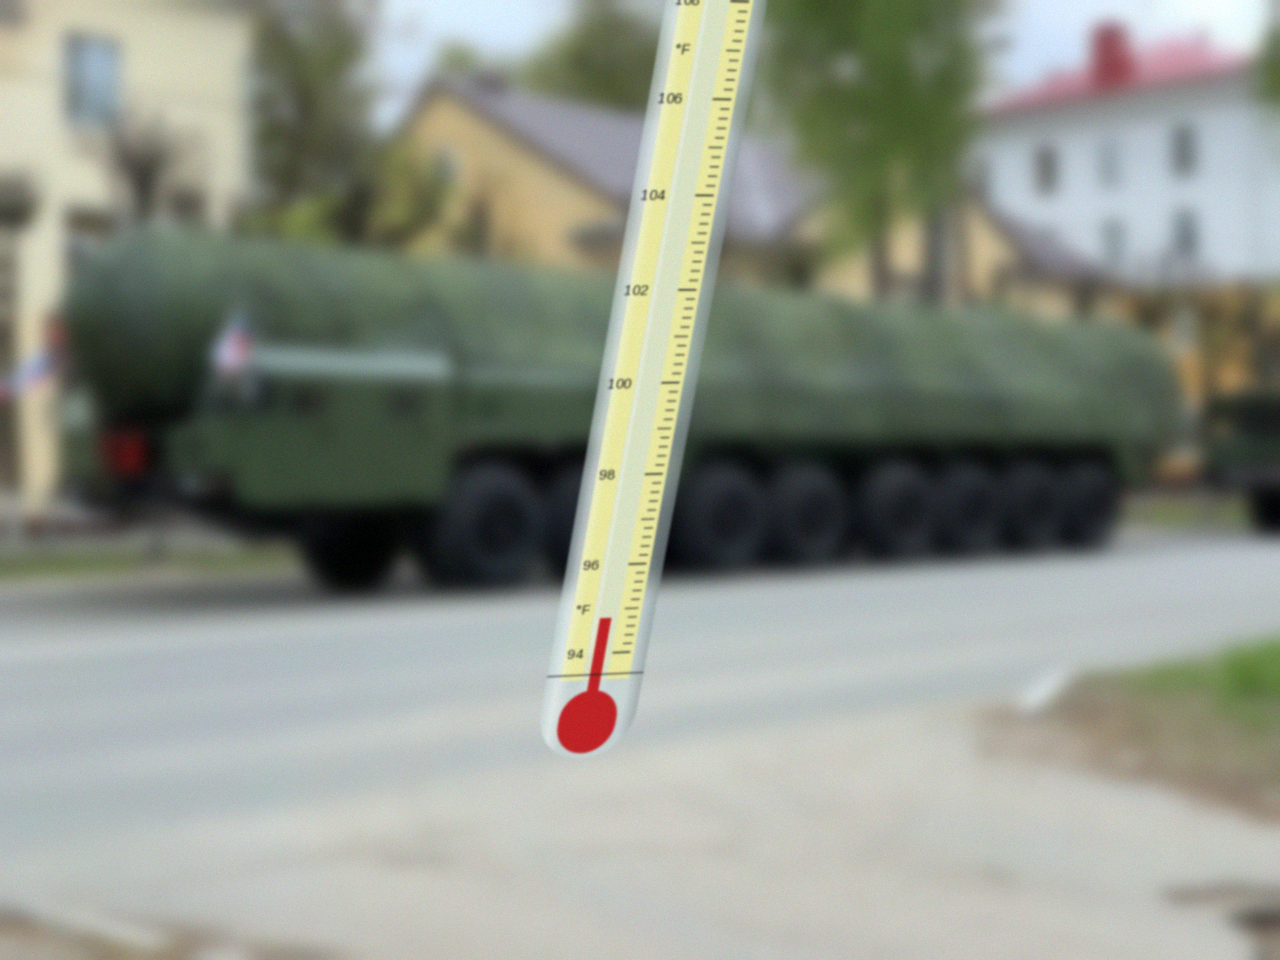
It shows 94.8,°F
